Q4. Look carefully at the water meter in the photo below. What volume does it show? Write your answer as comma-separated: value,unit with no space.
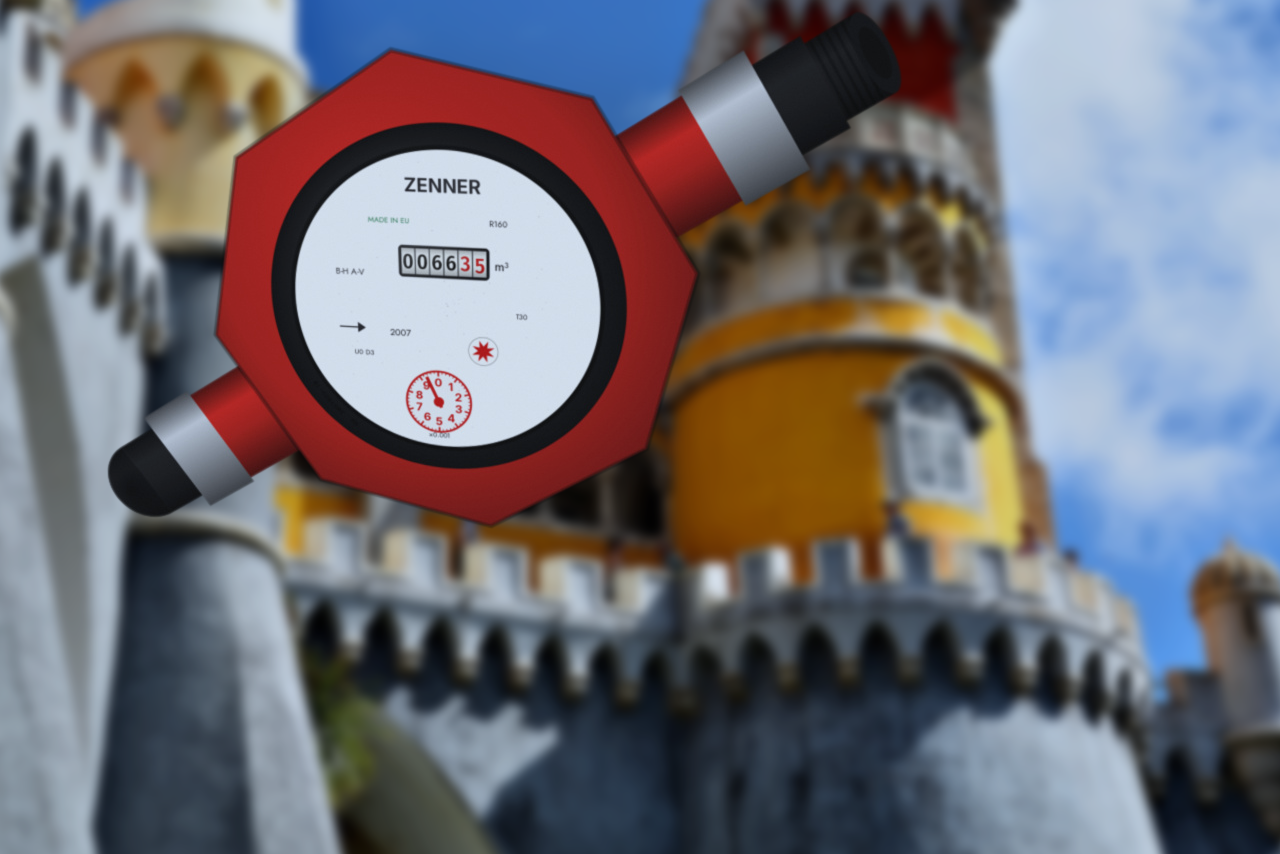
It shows 66.349,m³
